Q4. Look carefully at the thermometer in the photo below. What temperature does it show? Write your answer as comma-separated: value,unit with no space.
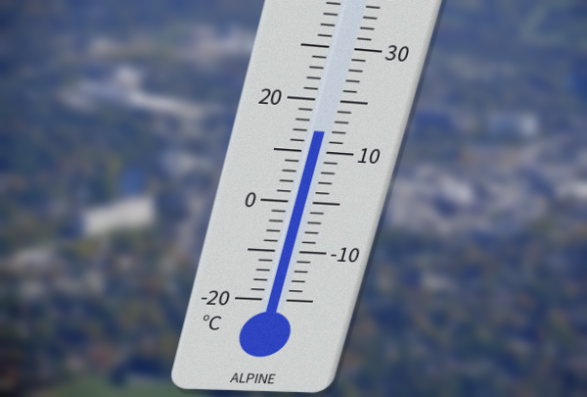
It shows 14,°C
